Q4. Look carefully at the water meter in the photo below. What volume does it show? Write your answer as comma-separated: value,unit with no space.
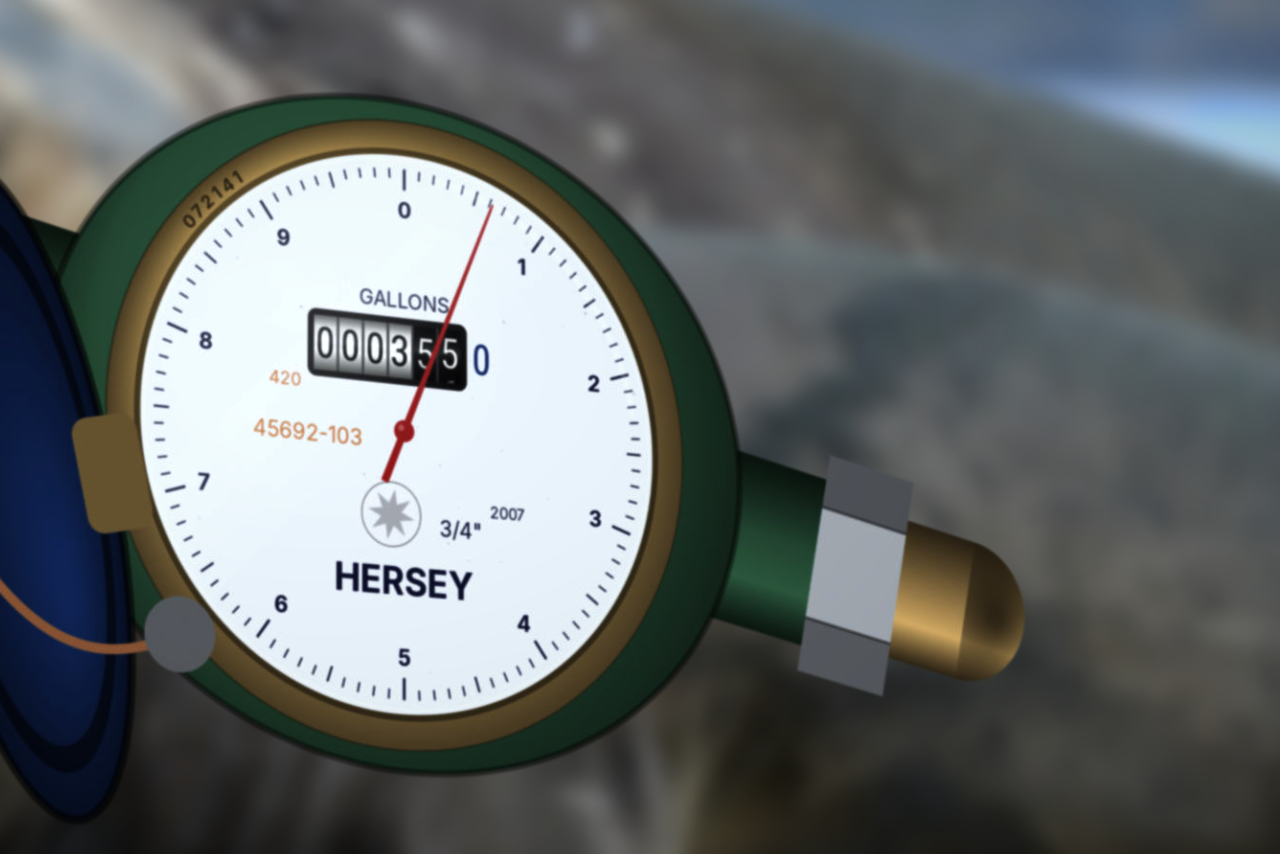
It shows 3550.6,gal
